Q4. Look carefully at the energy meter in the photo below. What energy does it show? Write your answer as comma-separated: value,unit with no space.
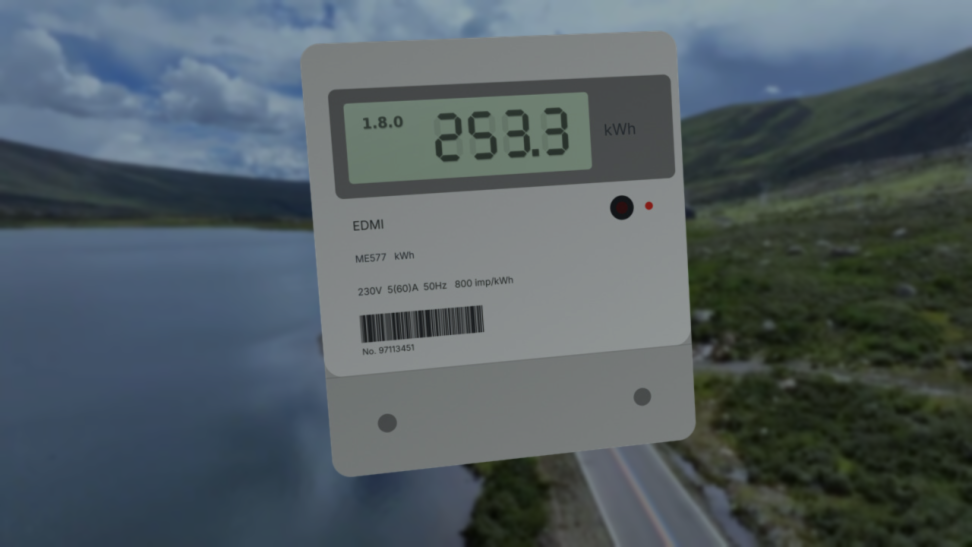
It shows 253.3,kWh
